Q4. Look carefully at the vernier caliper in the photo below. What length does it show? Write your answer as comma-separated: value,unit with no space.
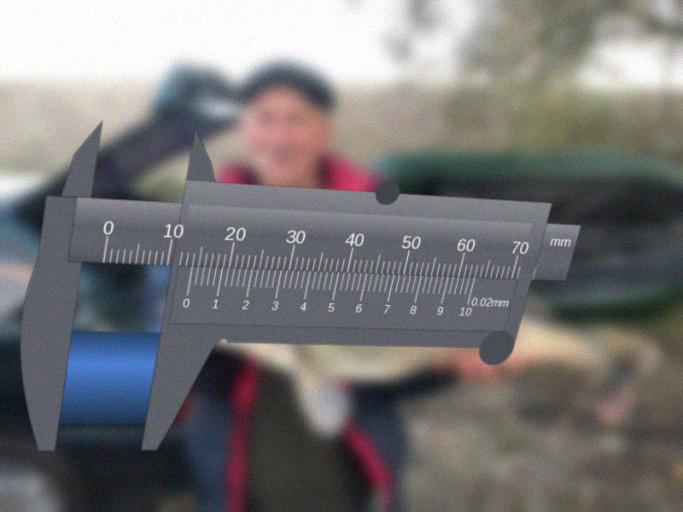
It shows 14.0,mm
